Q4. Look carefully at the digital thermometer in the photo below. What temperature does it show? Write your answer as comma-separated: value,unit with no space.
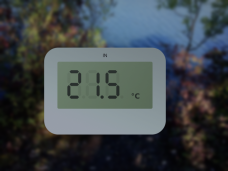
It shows 21.5,°C
